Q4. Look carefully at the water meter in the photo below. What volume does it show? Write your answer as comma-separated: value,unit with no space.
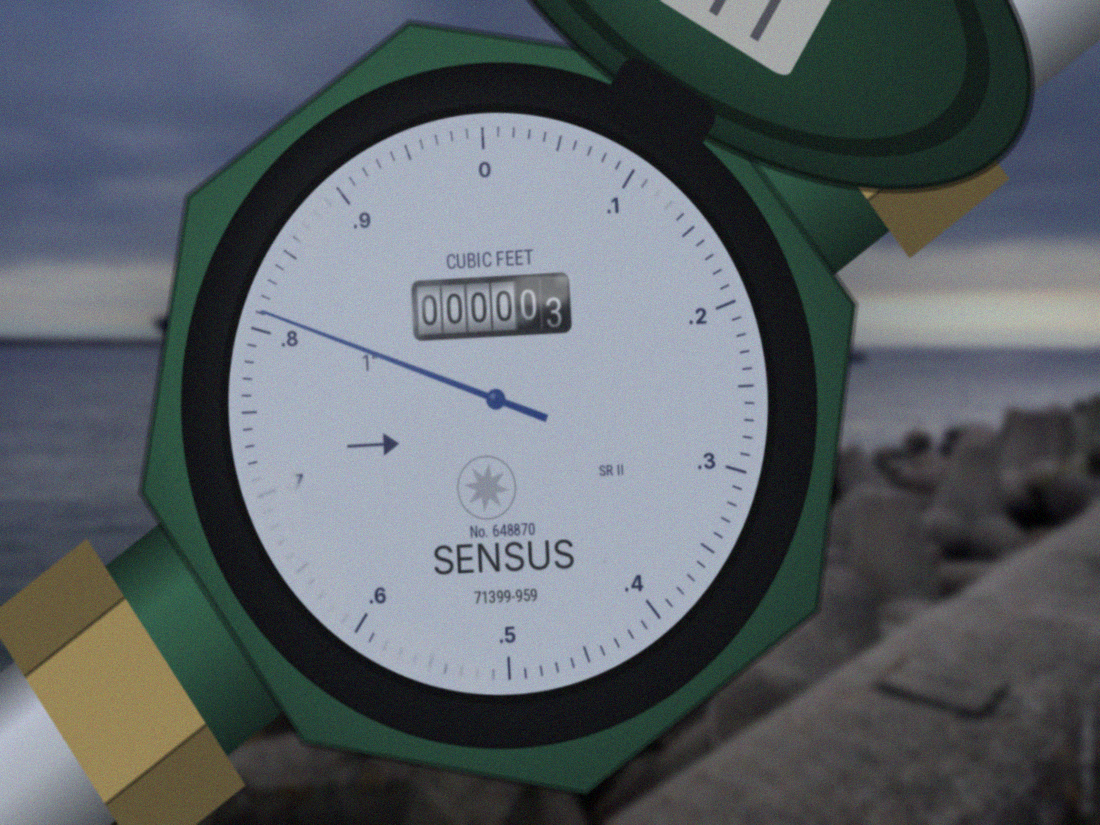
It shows 2.81,ft³
